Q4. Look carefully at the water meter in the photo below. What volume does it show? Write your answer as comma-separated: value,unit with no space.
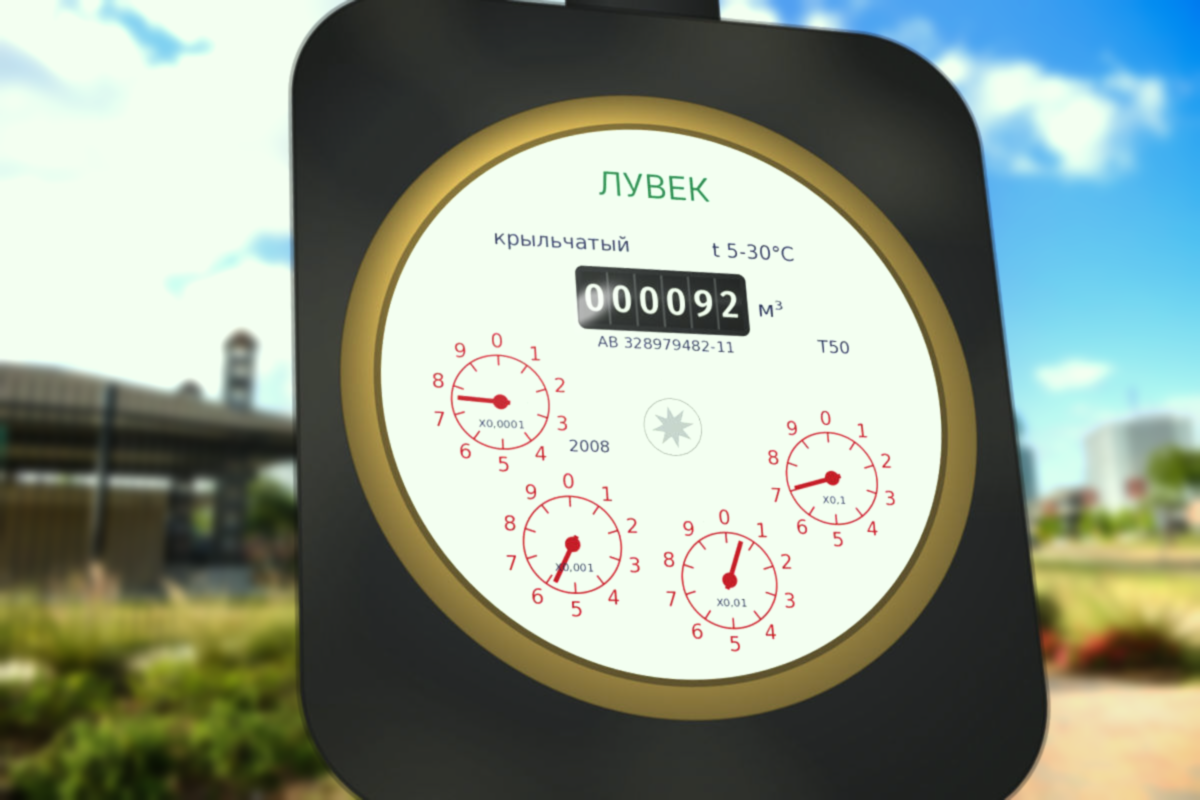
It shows 92.7057,m³
